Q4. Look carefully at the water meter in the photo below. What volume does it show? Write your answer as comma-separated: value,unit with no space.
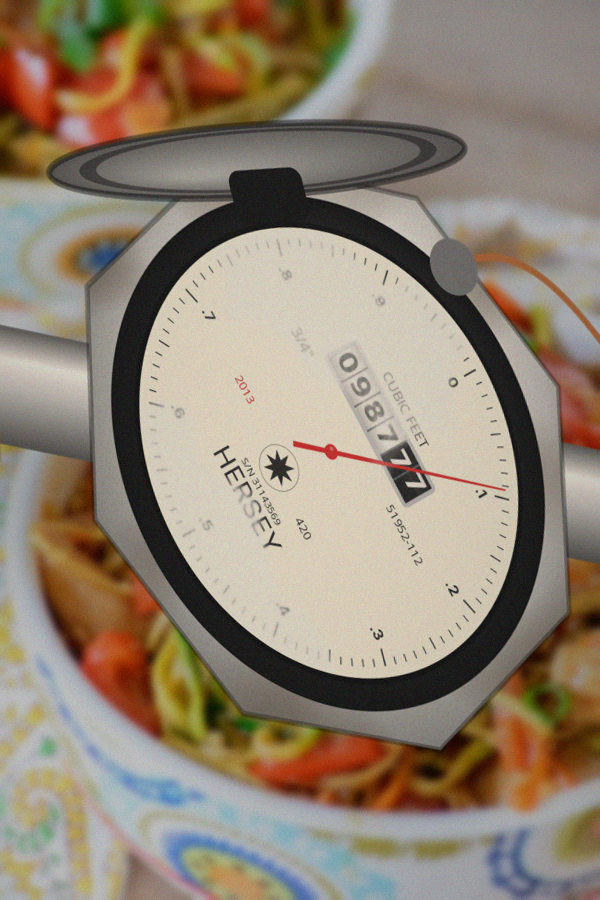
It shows 98777.09,ft³
